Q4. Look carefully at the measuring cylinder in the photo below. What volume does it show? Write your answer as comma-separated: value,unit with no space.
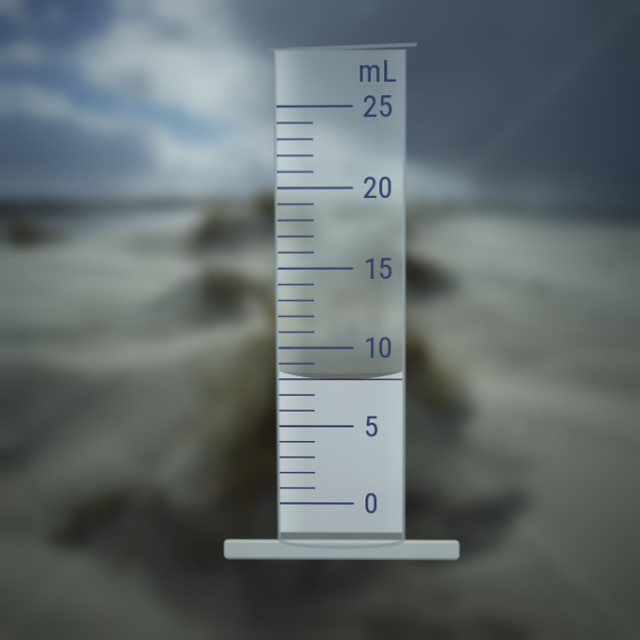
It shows 8,mL
